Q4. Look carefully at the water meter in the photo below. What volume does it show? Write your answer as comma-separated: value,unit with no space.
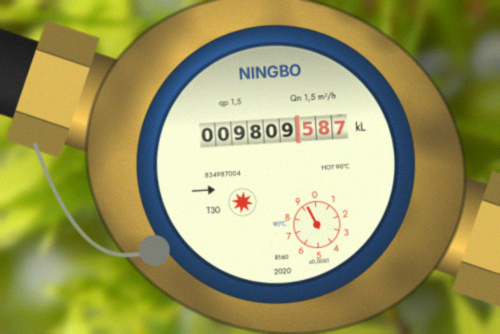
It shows 9809.5869,kL
